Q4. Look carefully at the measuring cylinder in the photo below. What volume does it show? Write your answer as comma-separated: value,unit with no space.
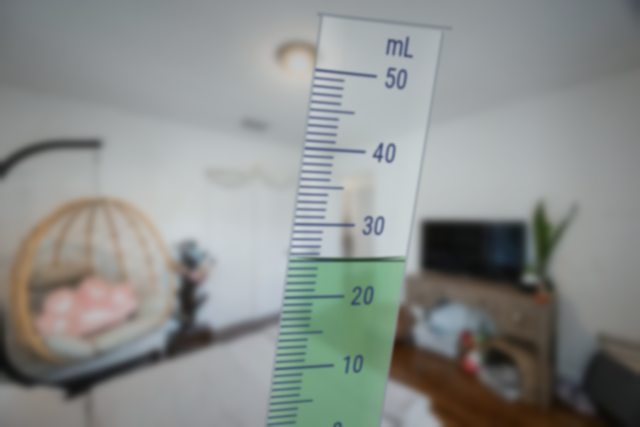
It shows 25,mL
